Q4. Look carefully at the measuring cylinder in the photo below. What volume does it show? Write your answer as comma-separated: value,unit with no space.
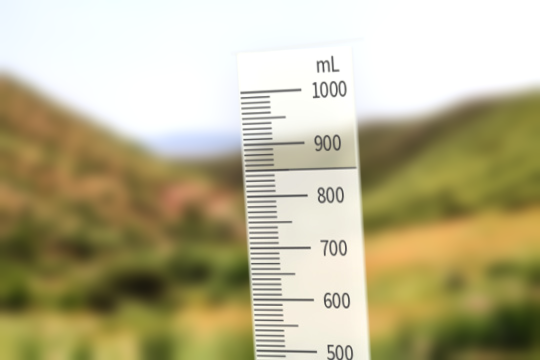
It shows 850,mL
